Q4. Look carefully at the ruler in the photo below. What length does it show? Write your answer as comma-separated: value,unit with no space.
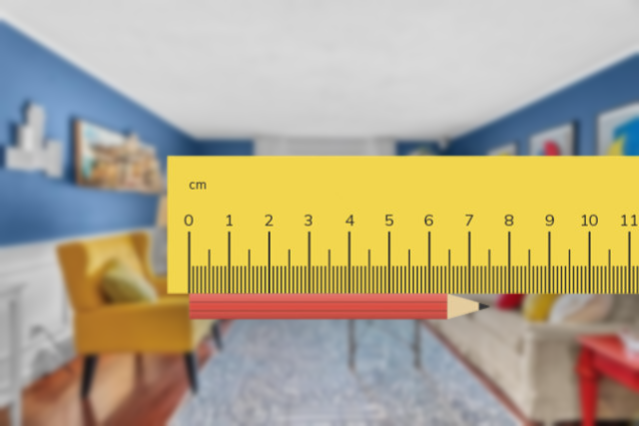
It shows 7.5,cm
